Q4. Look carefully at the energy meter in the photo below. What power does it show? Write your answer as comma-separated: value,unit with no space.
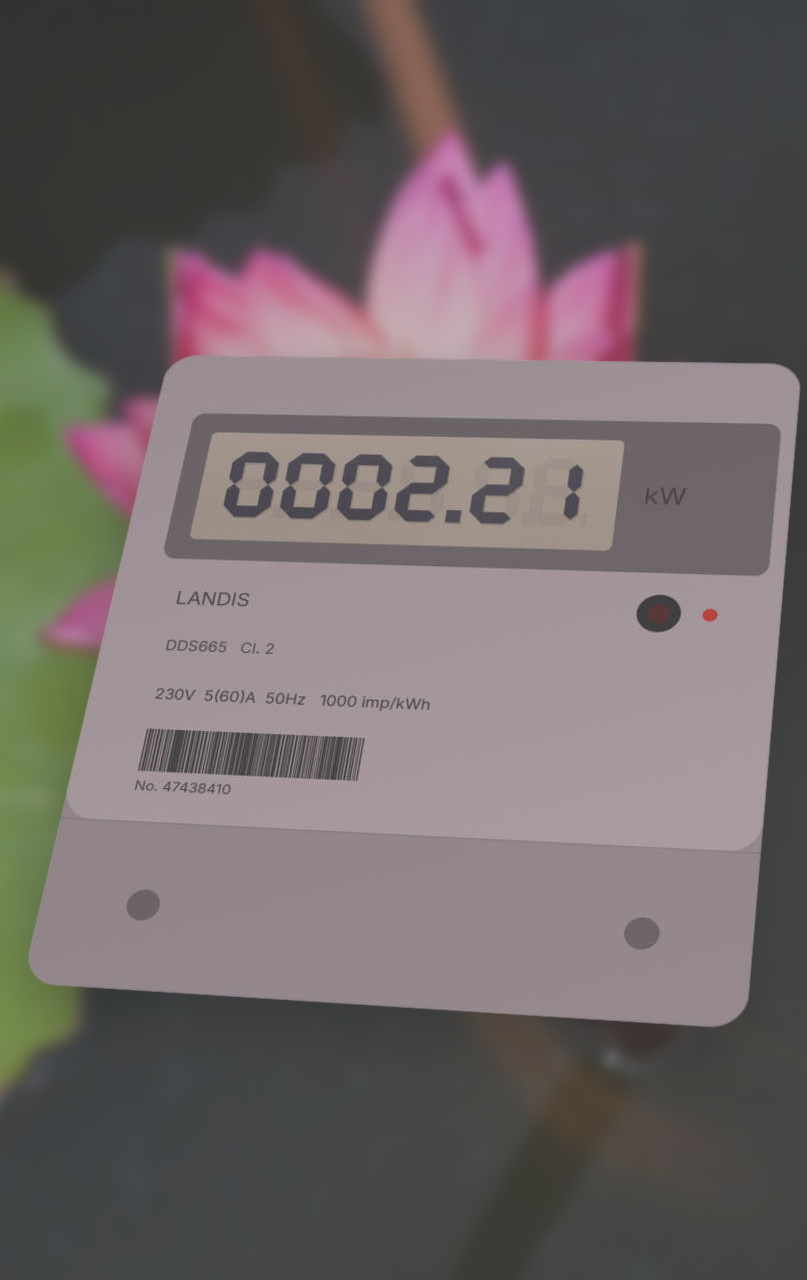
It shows 2.21,kW
